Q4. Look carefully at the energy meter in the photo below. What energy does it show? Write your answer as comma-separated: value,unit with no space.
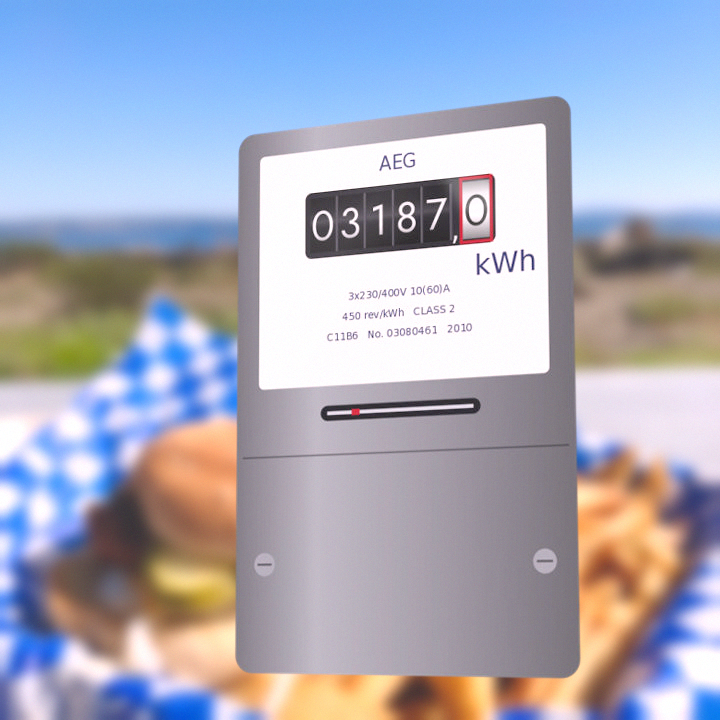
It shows 3187.0,kWh
